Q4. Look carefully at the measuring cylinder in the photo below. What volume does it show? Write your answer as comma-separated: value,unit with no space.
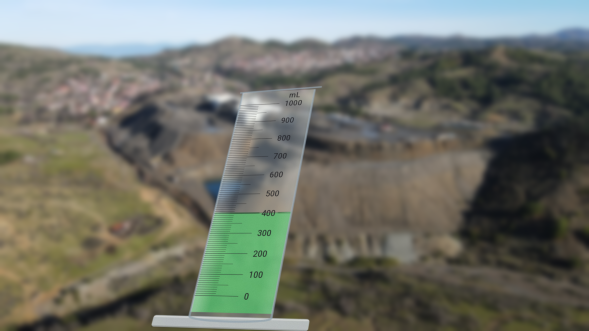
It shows 400,mL
